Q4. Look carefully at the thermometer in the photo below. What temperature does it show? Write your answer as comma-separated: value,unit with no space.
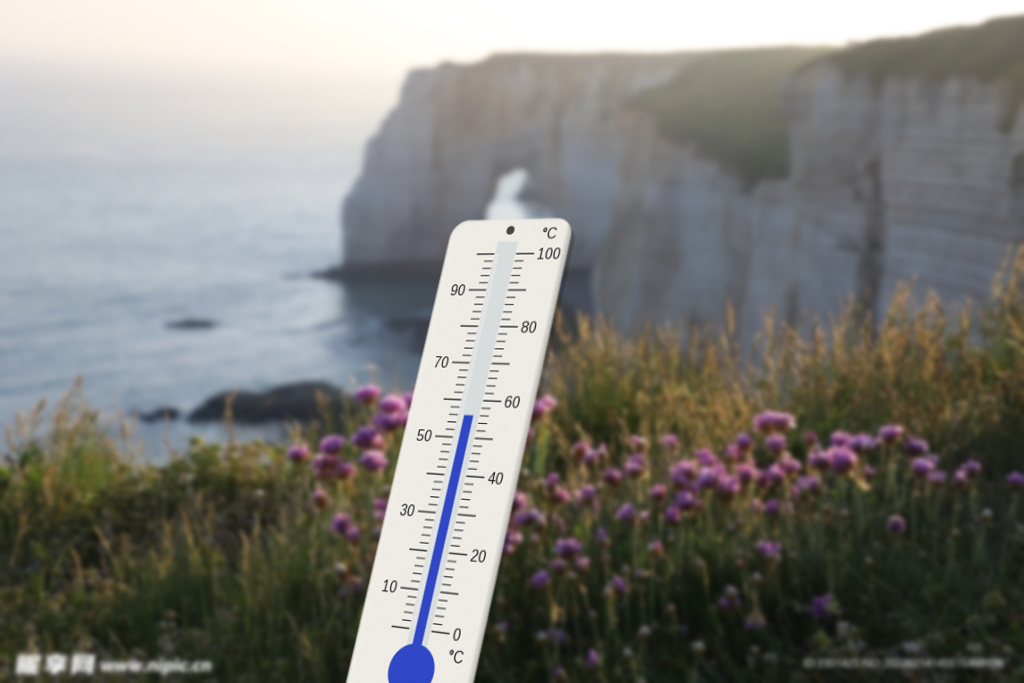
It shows 56,°C
